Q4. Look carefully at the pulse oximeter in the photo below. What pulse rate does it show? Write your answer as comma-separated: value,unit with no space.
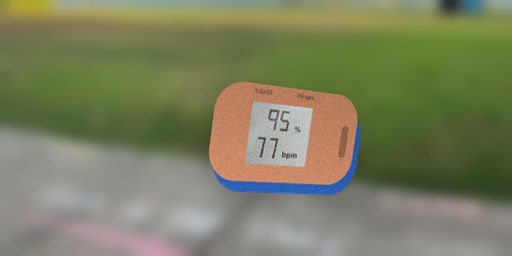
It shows 77,bpm
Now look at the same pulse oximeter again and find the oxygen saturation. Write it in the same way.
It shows 95,%
